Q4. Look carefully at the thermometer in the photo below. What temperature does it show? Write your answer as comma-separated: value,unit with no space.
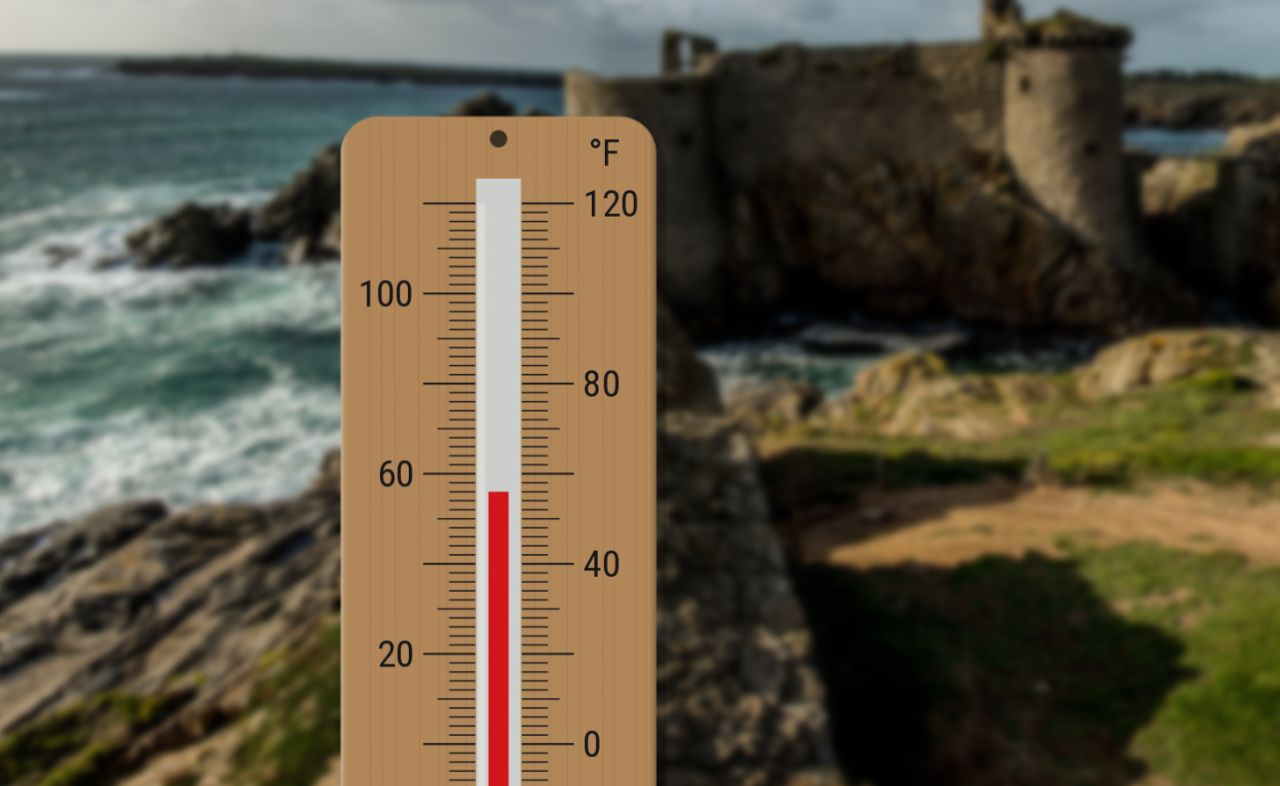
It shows 56,°F
